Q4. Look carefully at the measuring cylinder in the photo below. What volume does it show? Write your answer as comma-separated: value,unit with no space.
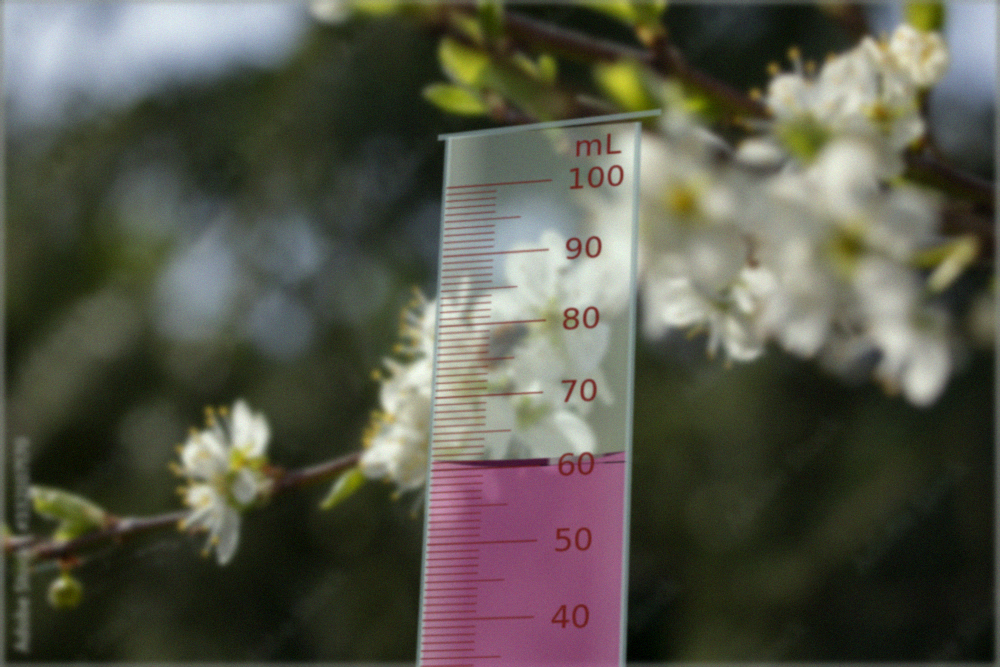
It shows 60,mL
